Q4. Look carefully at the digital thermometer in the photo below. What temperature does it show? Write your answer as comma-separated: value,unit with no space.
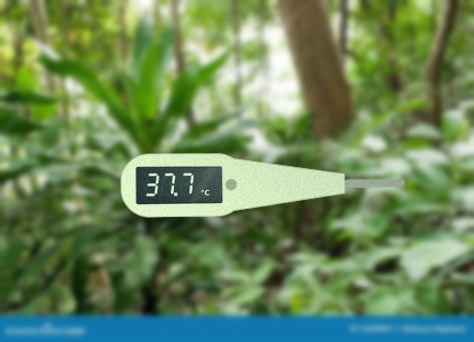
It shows 37.7,°C
